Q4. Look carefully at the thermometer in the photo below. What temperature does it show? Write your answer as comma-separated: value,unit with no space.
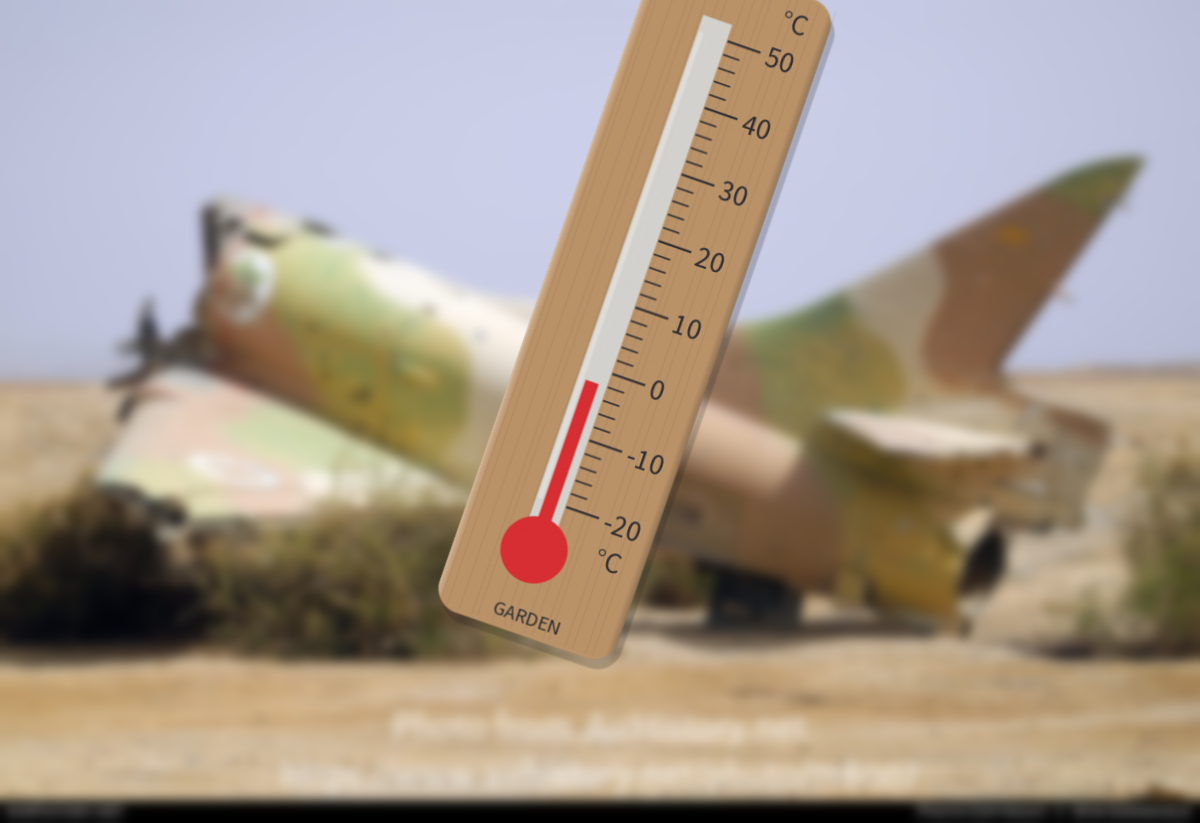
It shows -2,°C
